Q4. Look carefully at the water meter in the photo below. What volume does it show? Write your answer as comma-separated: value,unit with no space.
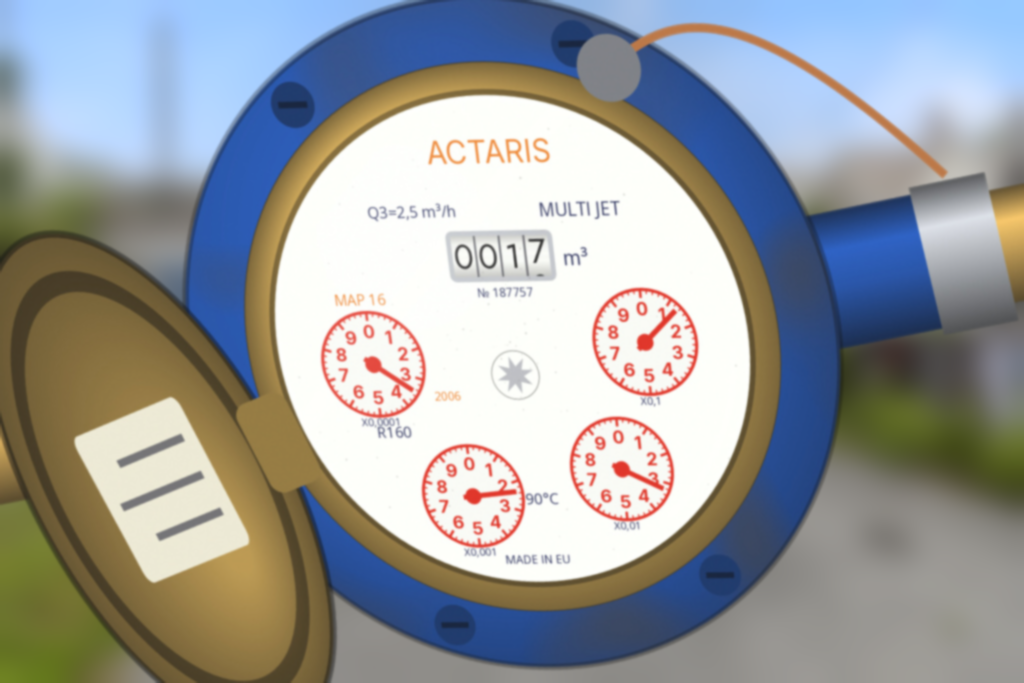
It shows 17.1323,m³
